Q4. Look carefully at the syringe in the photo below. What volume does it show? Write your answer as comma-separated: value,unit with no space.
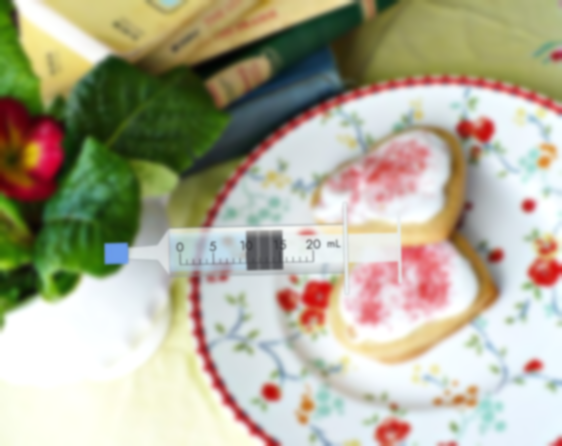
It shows 10,mL
